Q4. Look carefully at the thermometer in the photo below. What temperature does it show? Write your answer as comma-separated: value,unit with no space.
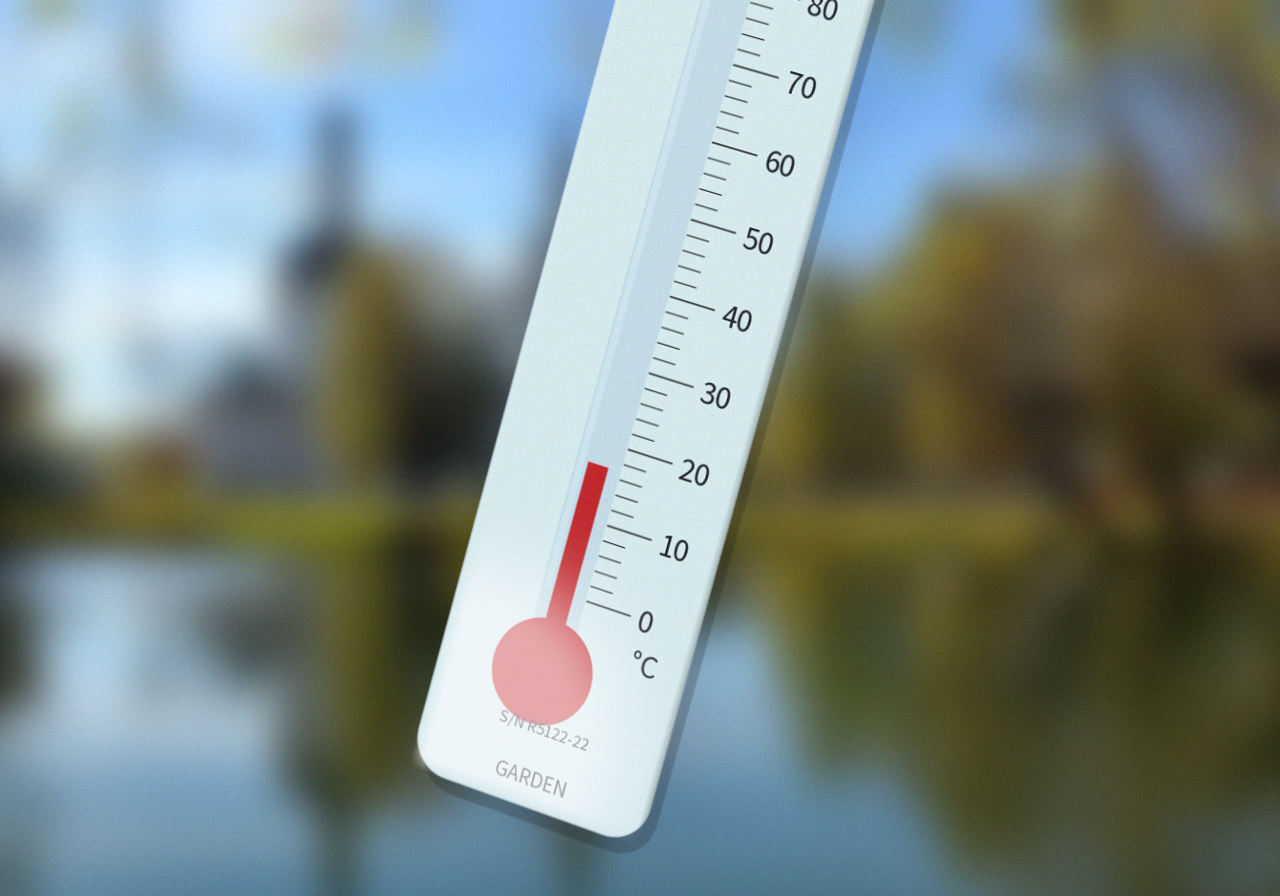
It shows 17,°C
